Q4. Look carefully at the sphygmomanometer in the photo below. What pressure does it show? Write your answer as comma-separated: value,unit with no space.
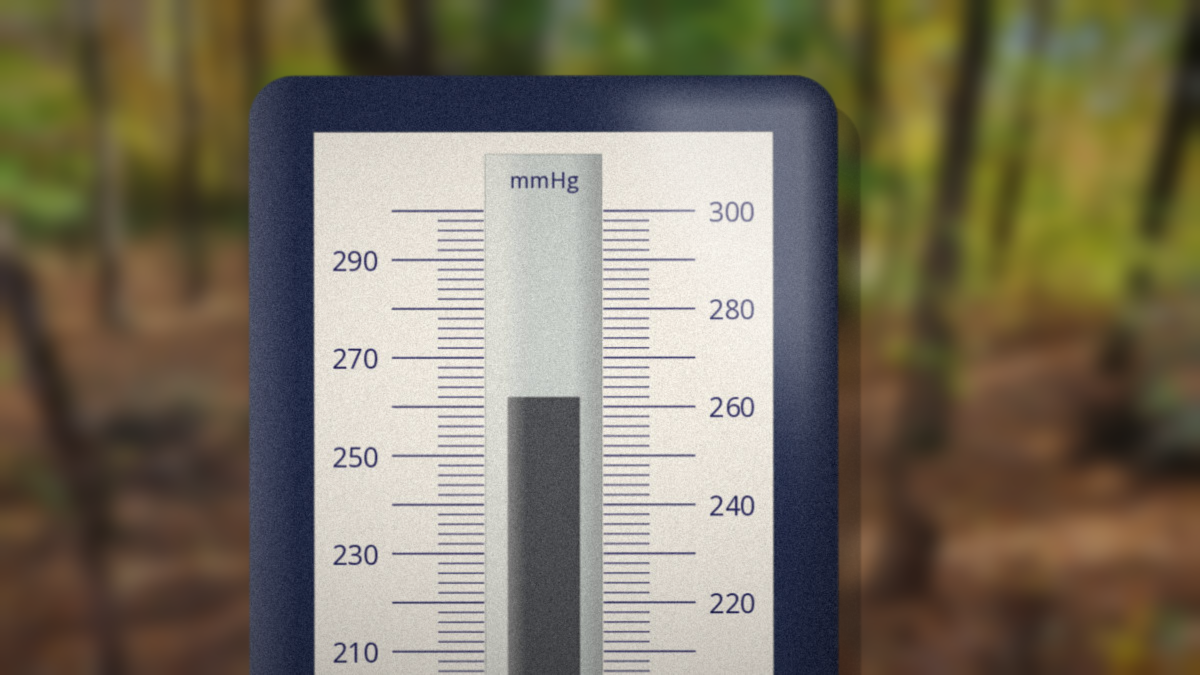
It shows 262,mmHg
